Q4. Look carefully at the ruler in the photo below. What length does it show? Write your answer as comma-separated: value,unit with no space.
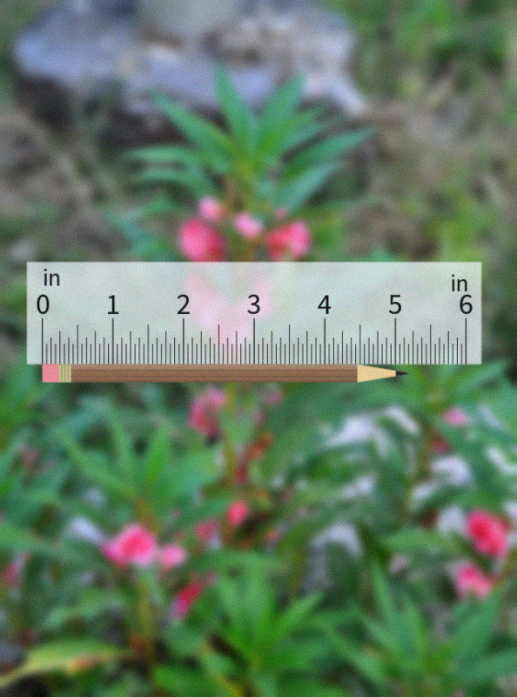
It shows 5.1875,in
